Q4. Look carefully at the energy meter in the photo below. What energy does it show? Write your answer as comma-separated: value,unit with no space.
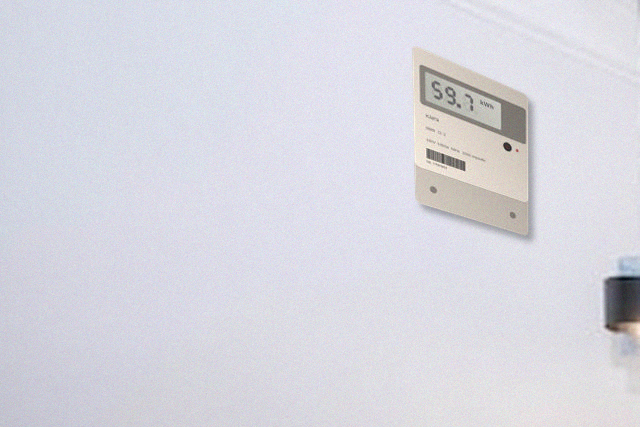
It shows 59.7,kWh
